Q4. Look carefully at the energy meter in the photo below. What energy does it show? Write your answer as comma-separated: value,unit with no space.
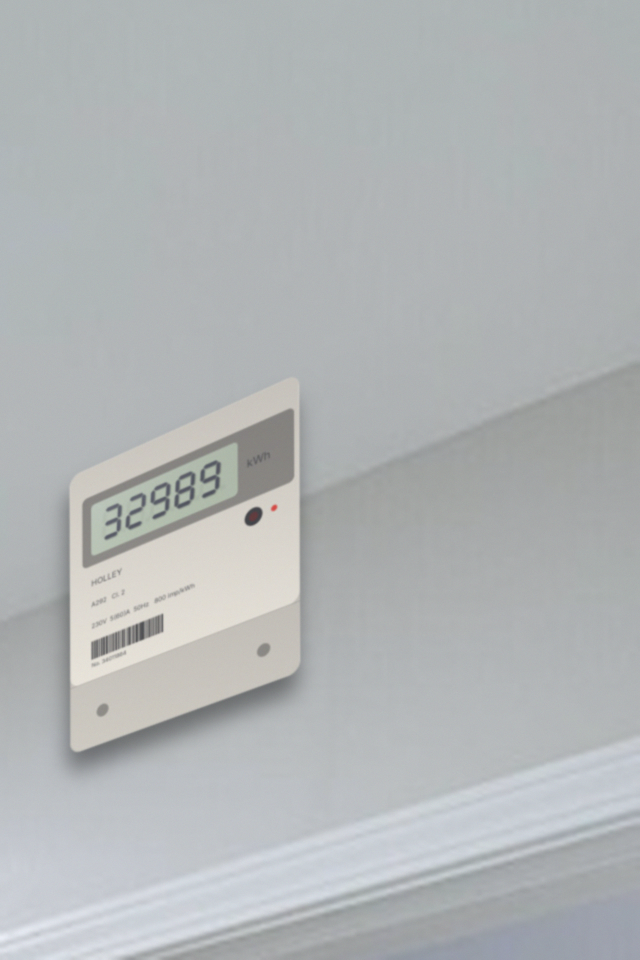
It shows 32989,kWh
